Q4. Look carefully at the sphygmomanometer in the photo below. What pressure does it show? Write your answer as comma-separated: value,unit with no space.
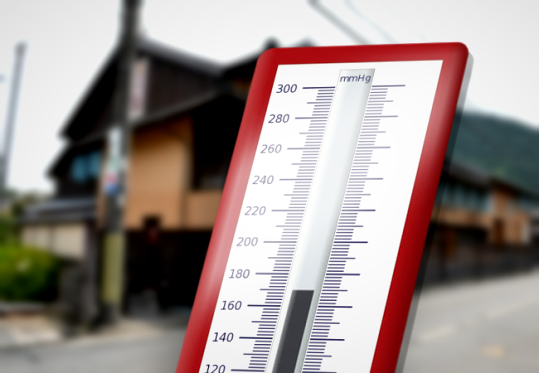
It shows 170,mmHg
